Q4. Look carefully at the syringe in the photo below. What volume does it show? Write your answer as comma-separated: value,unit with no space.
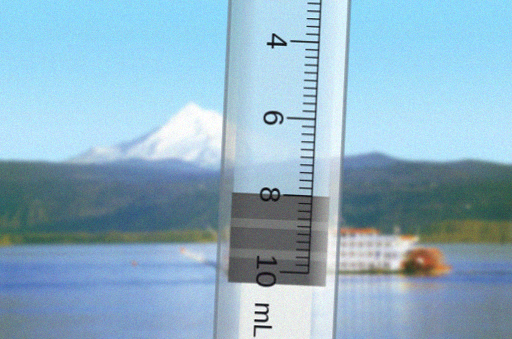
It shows 8,mL
